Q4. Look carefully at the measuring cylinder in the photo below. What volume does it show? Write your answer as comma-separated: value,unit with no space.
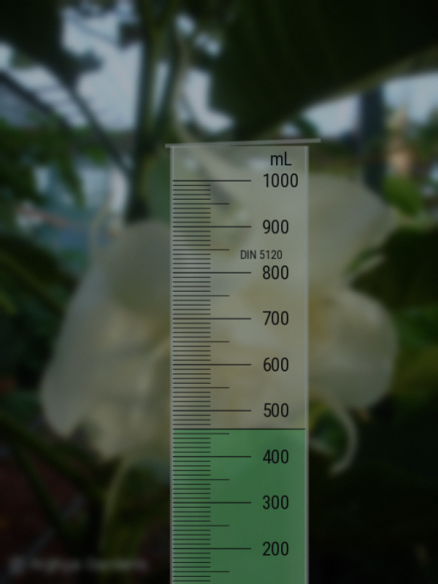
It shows 460,mL
